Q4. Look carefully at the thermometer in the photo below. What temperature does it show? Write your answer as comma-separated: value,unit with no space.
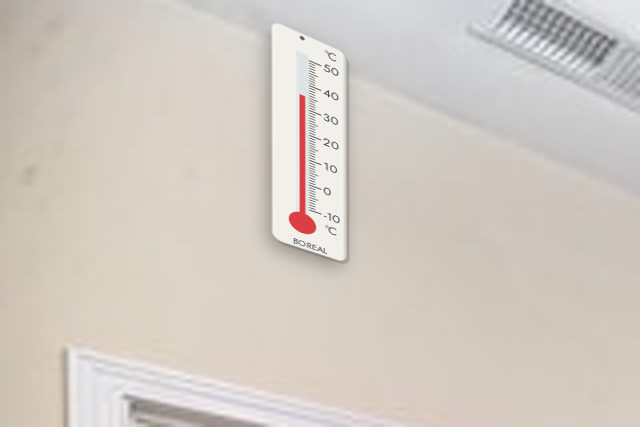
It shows 35,°C
